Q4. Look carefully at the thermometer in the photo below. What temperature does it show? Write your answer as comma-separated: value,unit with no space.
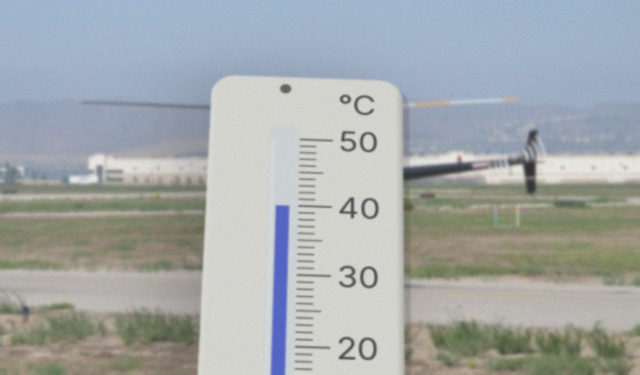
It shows 40,°C
